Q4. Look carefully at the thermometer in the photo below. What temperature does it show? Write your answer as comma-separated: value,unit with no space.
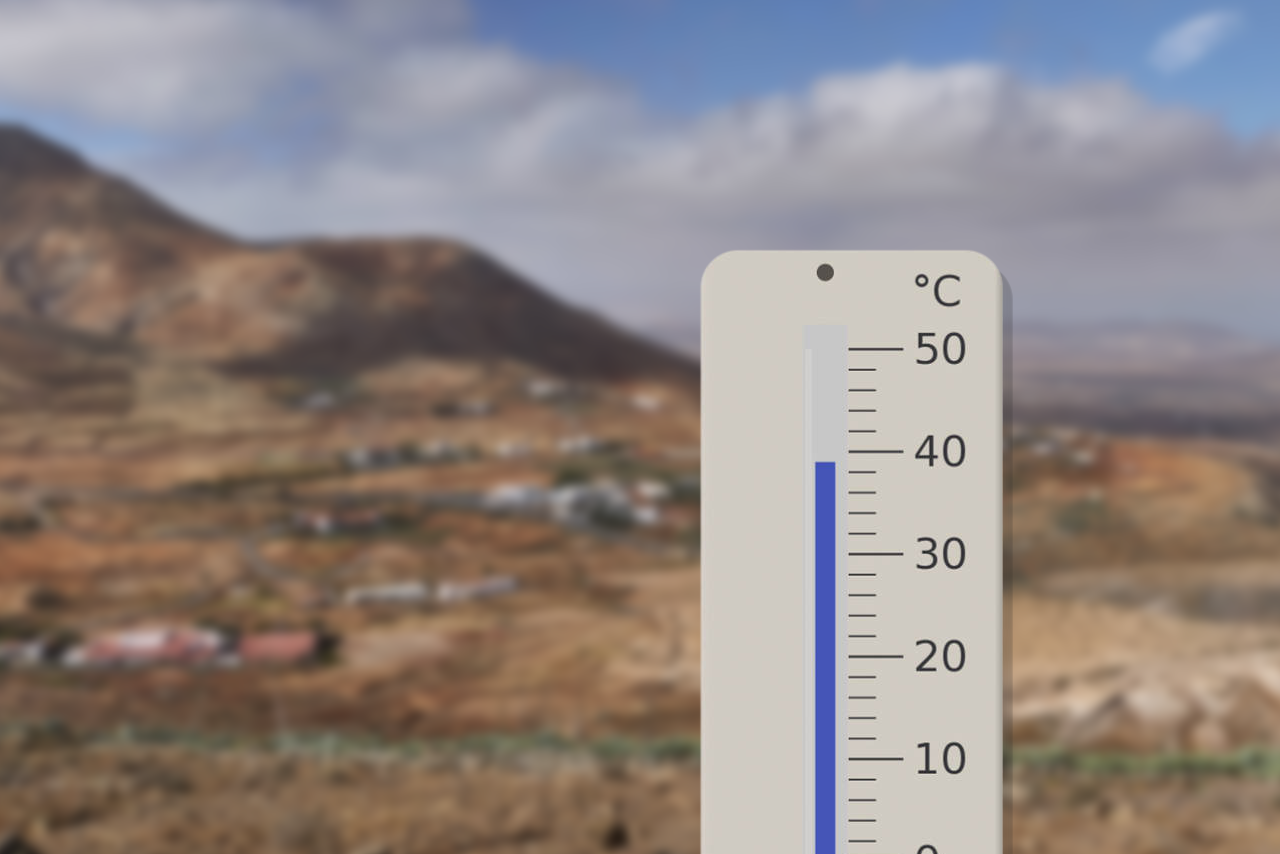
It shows 39,°C
